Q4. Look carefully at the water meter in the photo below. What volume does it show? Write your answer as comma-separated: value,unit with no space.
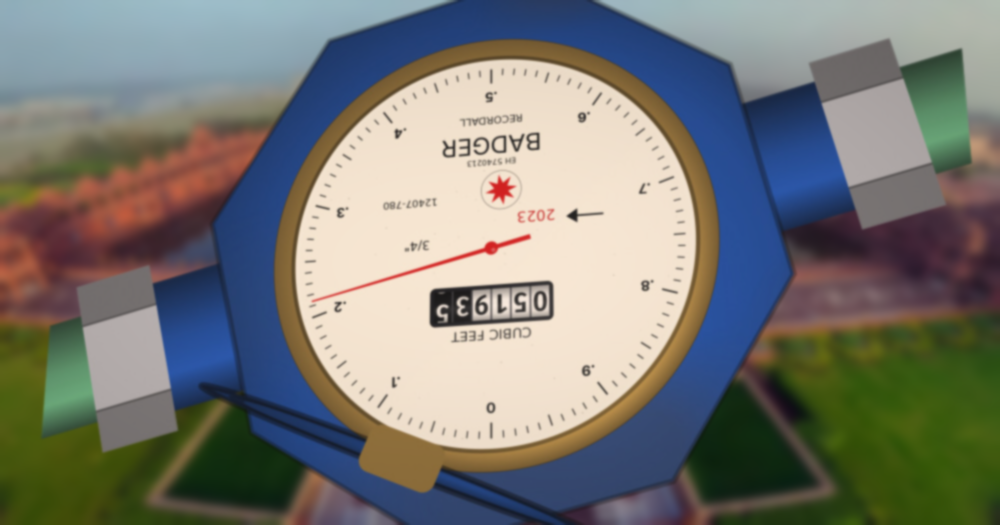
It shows 51935.21,ft³
